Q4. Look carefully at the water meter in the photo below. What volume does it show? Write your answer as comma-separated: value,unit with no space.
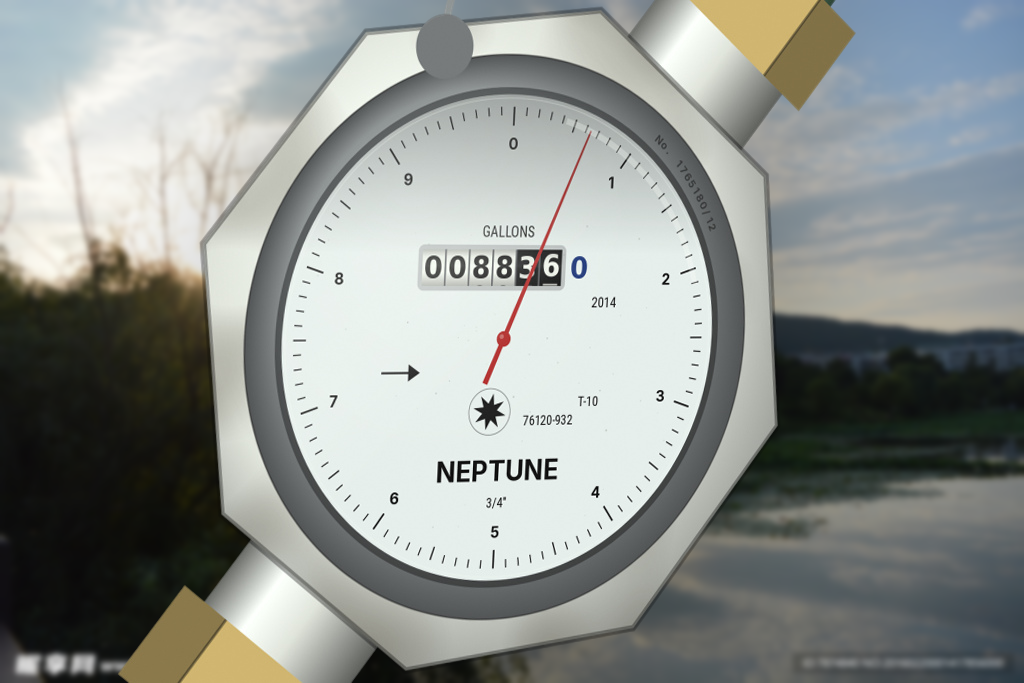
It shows 88360.6,gal
